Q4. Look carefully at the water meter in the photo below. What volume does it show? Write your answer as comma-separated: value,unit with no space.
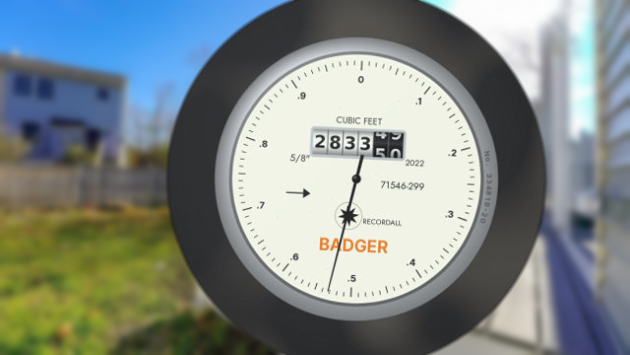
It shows 283349.53,ft³
